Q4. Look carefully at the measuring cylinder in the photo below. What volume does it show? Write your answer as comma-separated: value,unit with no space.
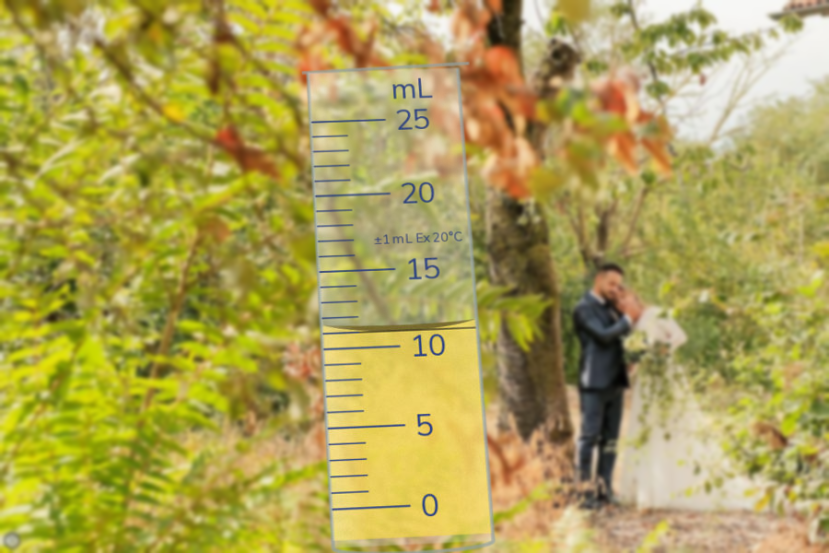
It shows 11,mL
